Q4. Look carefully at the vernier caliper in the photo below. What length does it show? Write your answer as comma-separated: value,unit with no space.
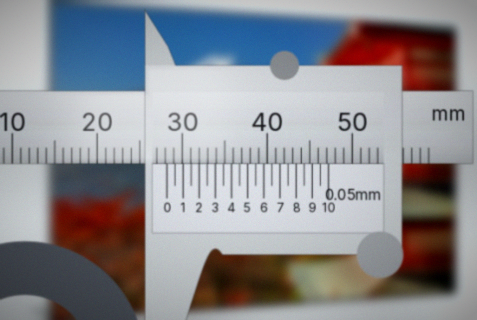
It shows 28.2,mm
